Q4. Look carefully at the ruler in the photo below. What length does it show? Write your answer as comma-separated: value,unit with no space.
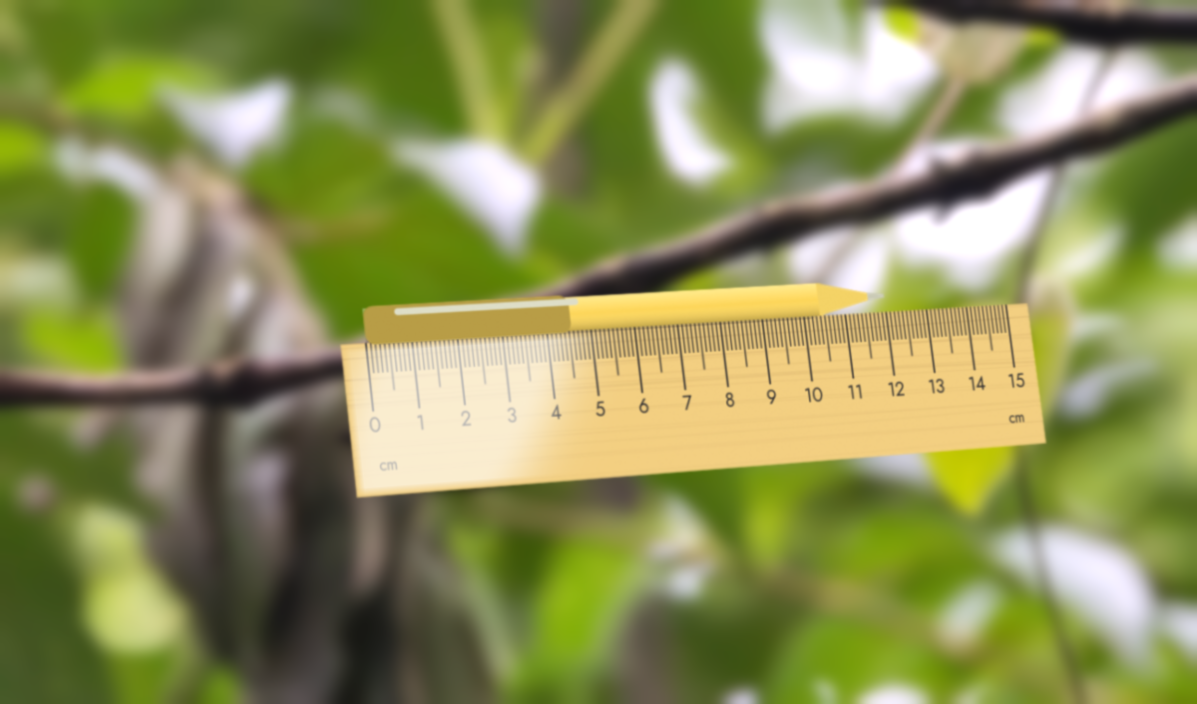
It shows 12,cm
